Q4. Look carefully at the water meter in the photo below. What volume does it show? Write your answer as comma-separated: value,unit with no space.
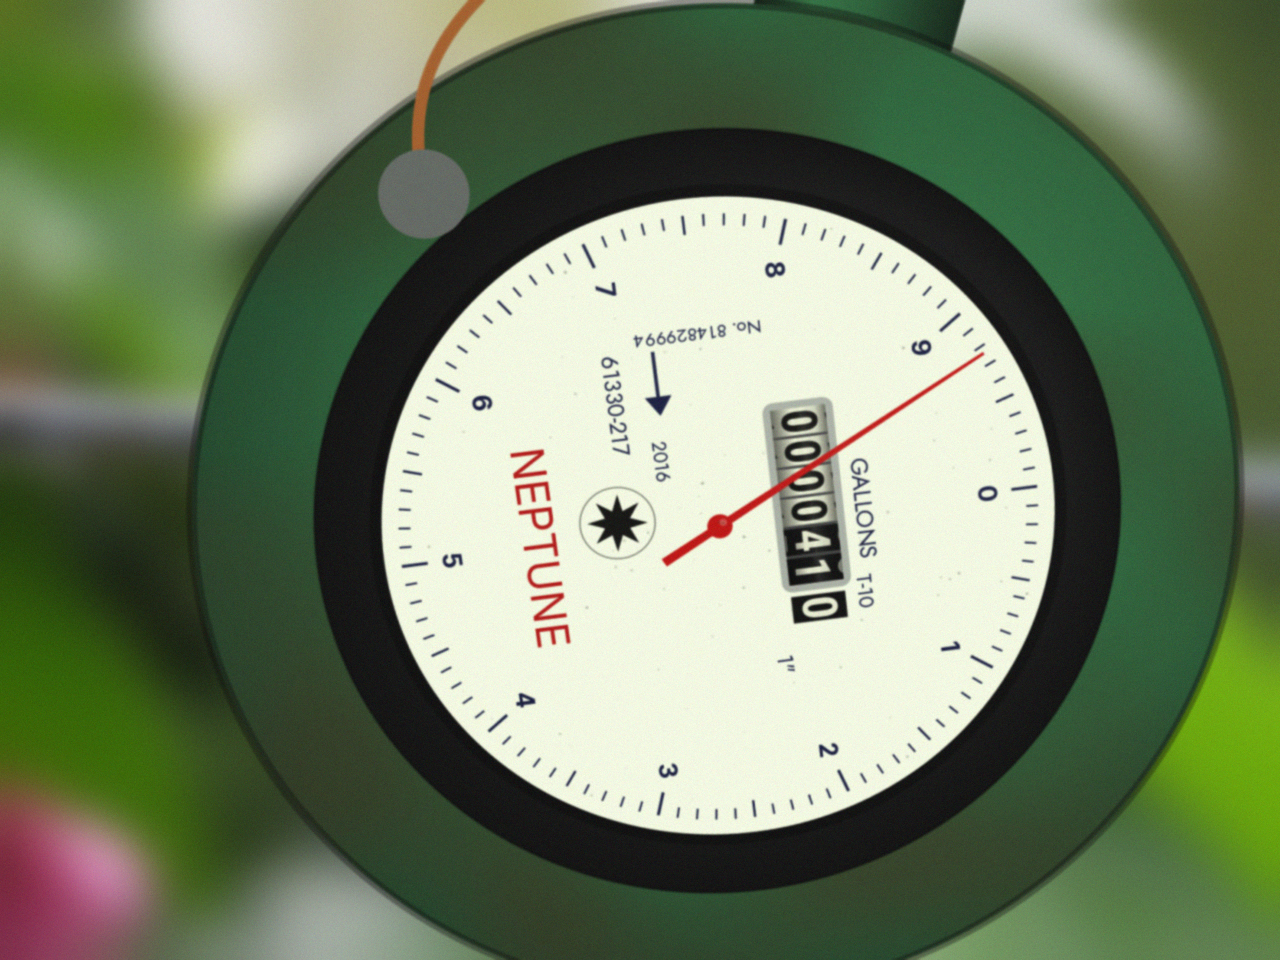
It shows 409.2,gal
